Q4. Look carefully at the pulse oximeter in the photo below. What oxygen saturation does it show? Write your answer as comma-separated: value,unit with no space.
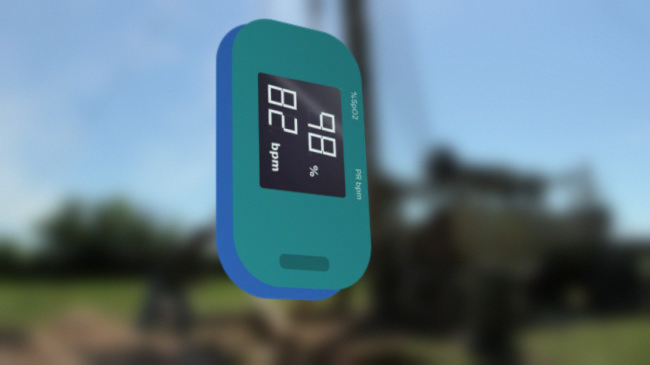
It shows 98,%
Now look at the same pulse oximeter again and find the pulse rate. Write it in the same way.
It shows 82,bpm
